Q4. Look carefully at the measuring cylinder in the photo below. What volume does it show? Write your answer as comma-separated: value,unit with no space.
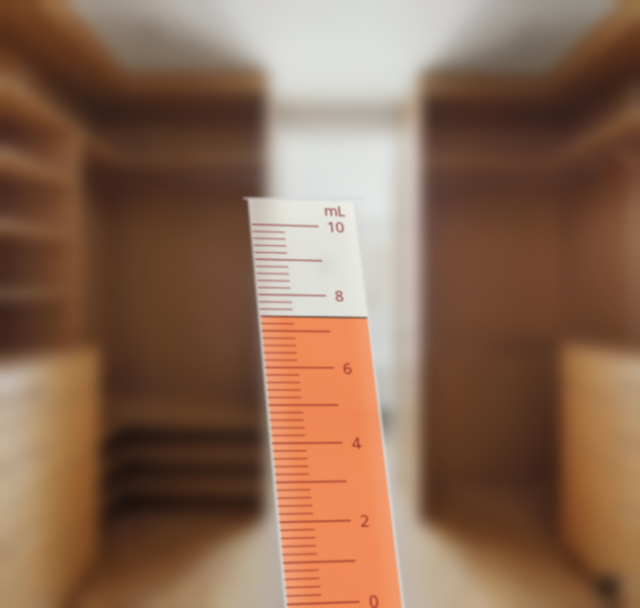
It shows 7.4,mL
